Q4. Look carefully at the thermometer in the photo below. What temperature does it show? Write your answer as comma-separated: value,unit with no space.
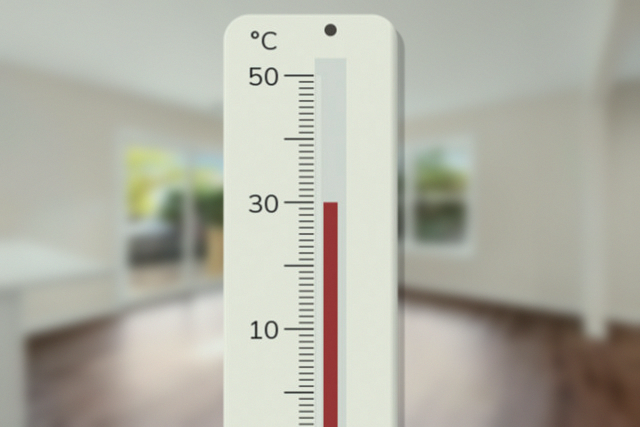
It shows 30,°C
